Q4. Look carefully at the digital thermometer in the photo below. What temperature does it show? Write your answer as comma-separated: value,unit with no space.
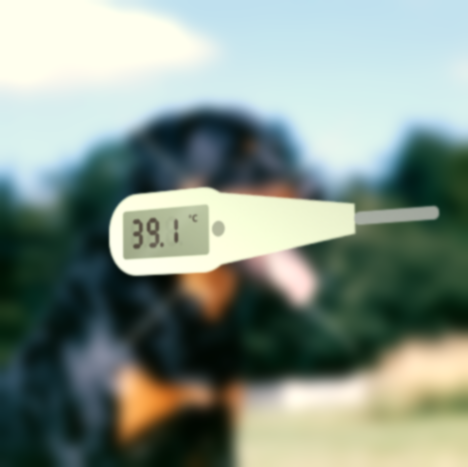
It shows 39.1,°C
